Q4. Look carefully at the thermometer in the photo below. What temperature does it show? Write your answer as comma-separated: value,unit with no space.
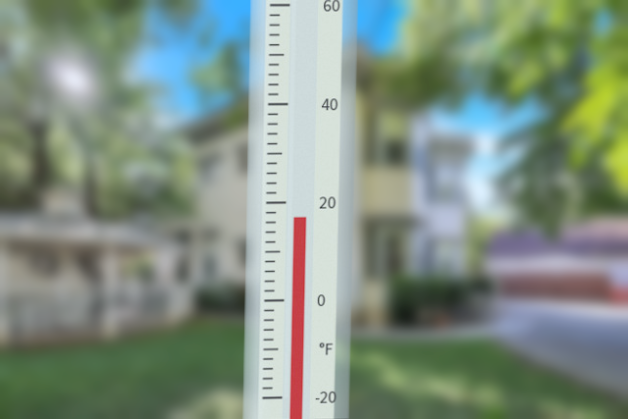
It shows 17,°F
